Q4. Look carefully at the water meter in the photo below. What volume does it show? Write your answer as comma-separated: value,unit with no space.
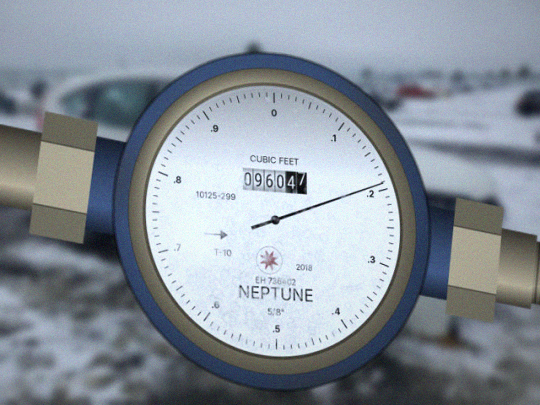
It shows 96047.19,ft³
